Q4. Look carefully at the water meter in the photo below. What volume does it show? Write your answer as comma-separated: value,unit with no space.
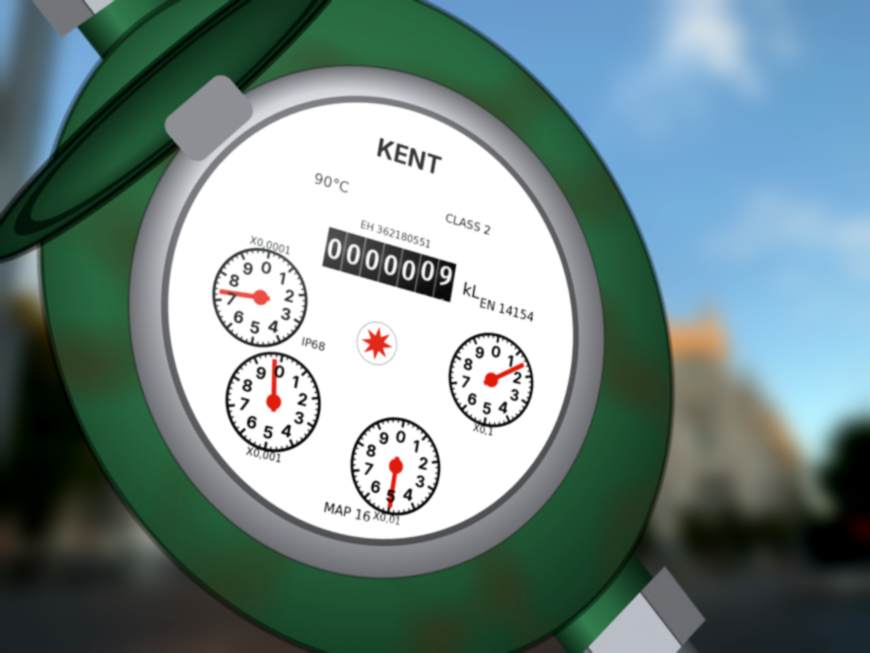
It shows 9.1497,kL
